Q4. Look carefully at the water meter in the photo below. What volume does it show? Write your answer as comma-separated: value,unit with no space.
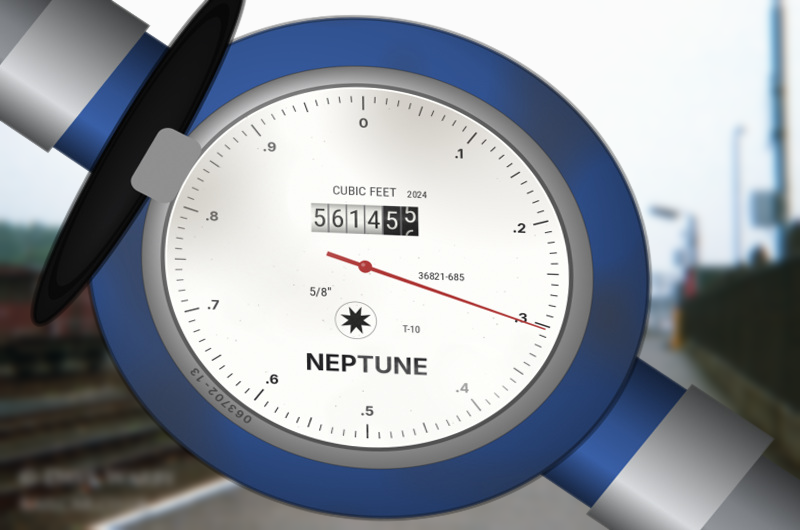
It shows 561455.30,ft³
